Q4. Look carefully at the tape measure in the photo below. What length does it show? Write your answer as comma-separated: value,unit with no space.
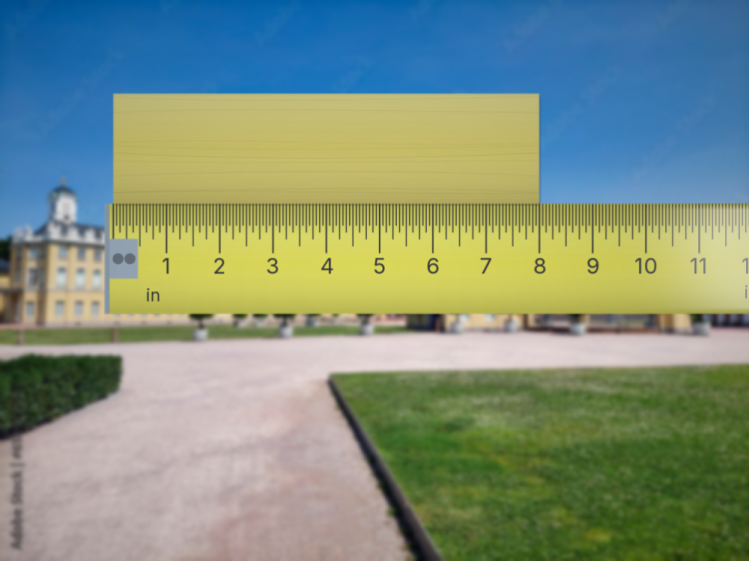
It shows 8,in
